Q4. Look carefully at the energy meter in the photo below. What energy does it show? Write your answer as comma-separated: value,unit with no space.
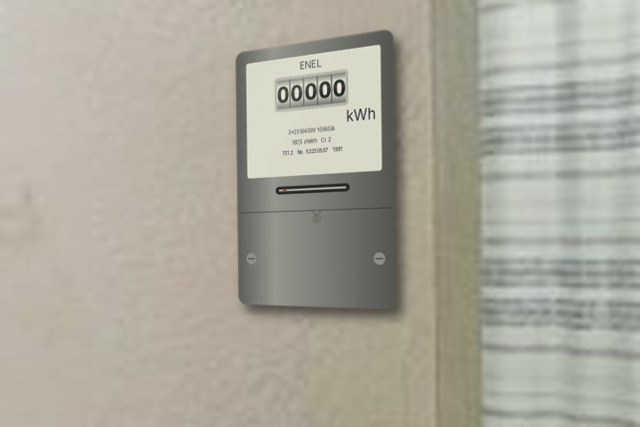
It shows 0,kWh
